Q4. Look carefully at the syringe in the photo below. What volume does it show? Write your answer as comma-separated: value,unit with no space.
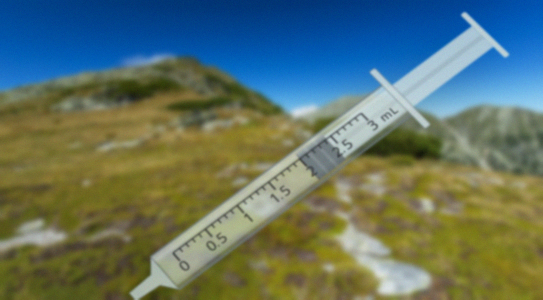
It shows 2,mL
